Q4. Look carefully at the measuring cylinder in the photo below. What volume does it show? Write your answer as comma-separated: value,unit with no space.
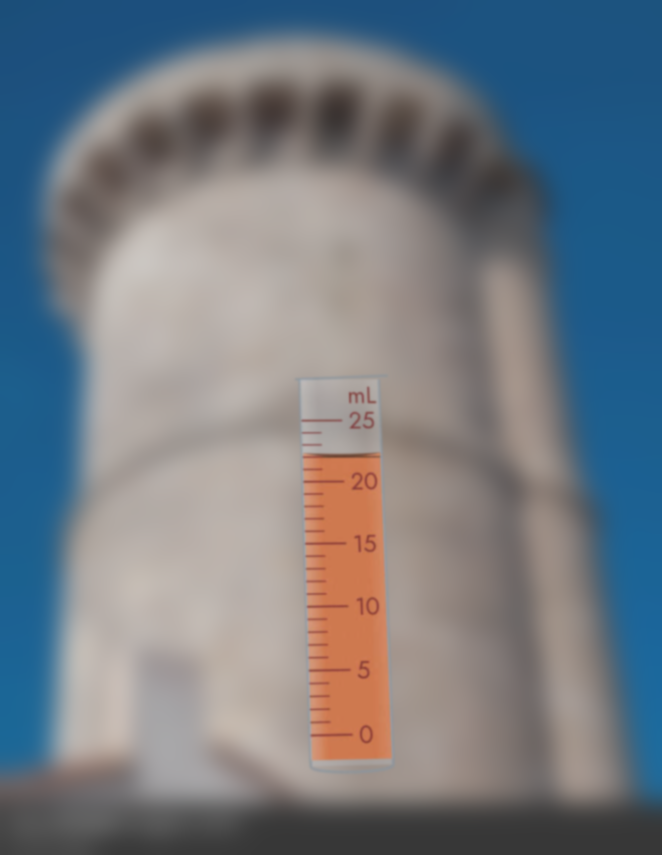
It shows 22,mL
